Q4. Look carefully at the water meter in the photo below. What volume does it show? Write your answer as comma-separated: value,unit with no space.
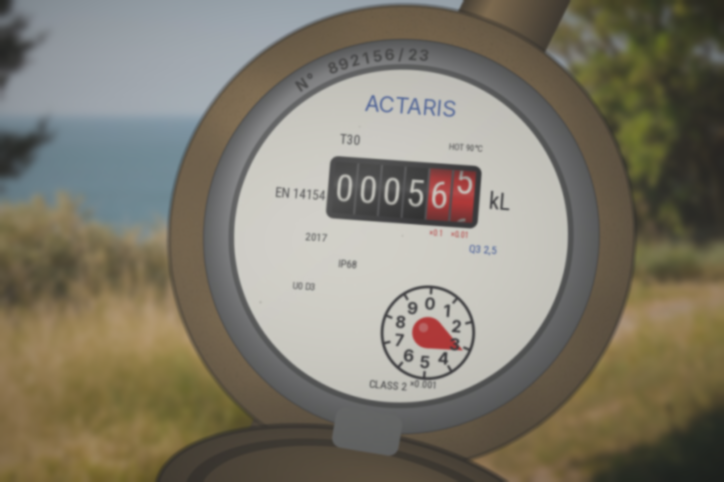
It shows 5.653,kL
